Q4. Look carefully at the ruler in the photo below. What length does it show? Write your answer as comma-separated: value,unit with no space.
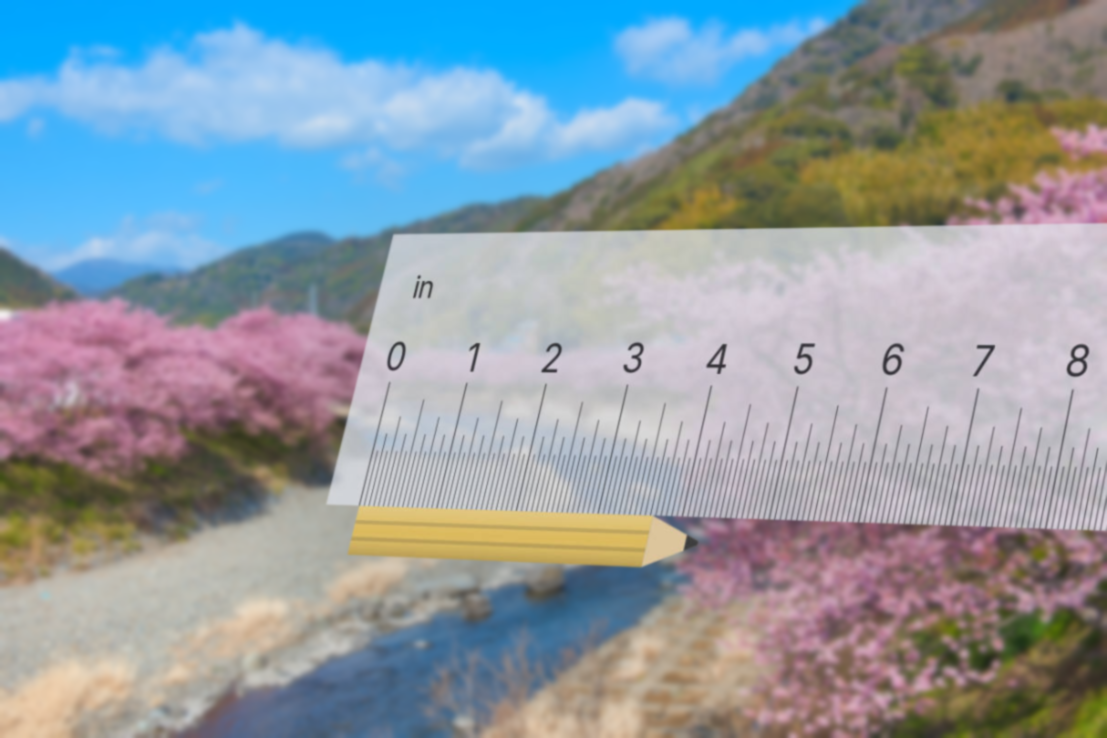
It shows 4.25,in
